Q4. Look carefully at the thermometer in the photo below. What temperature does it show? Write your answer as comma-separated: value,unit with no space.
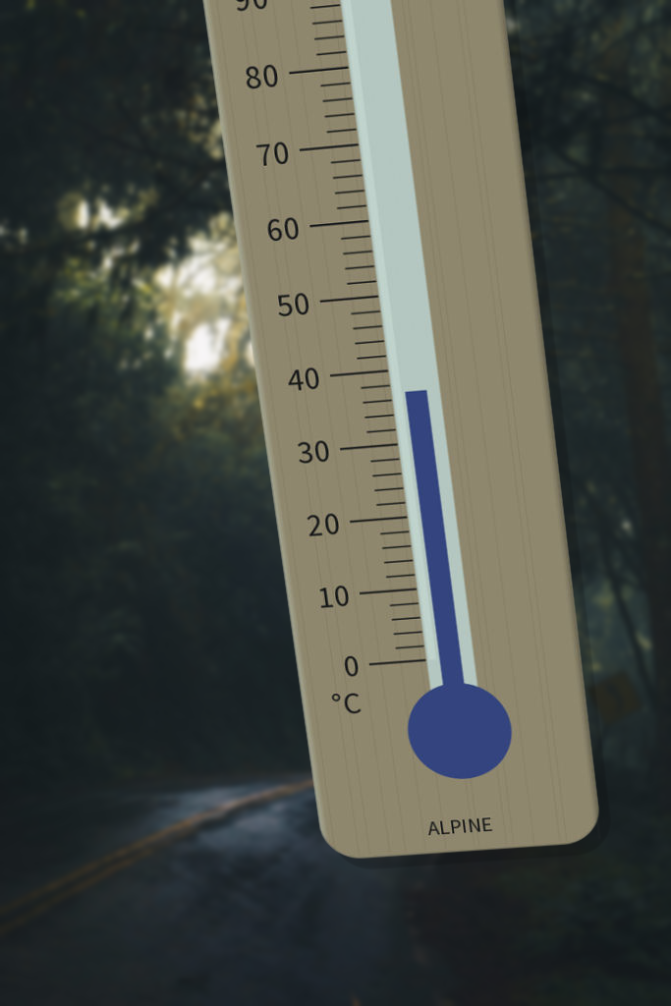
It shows 37,°C
